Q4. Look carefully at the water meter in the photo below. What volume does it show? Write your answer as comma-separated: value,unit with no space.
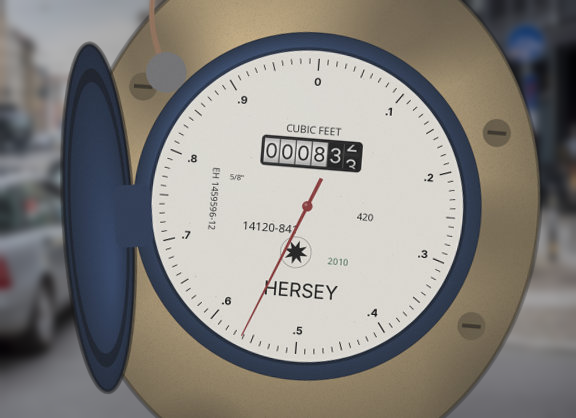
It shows 832.56,ft³
